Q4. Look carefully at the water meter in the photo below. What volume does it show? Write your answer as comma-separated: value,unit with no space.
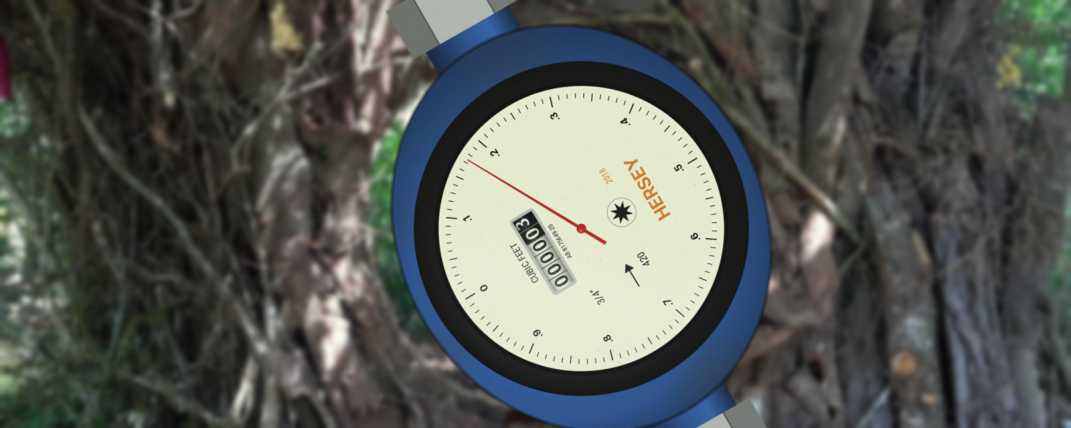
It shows 3.17,ft³
